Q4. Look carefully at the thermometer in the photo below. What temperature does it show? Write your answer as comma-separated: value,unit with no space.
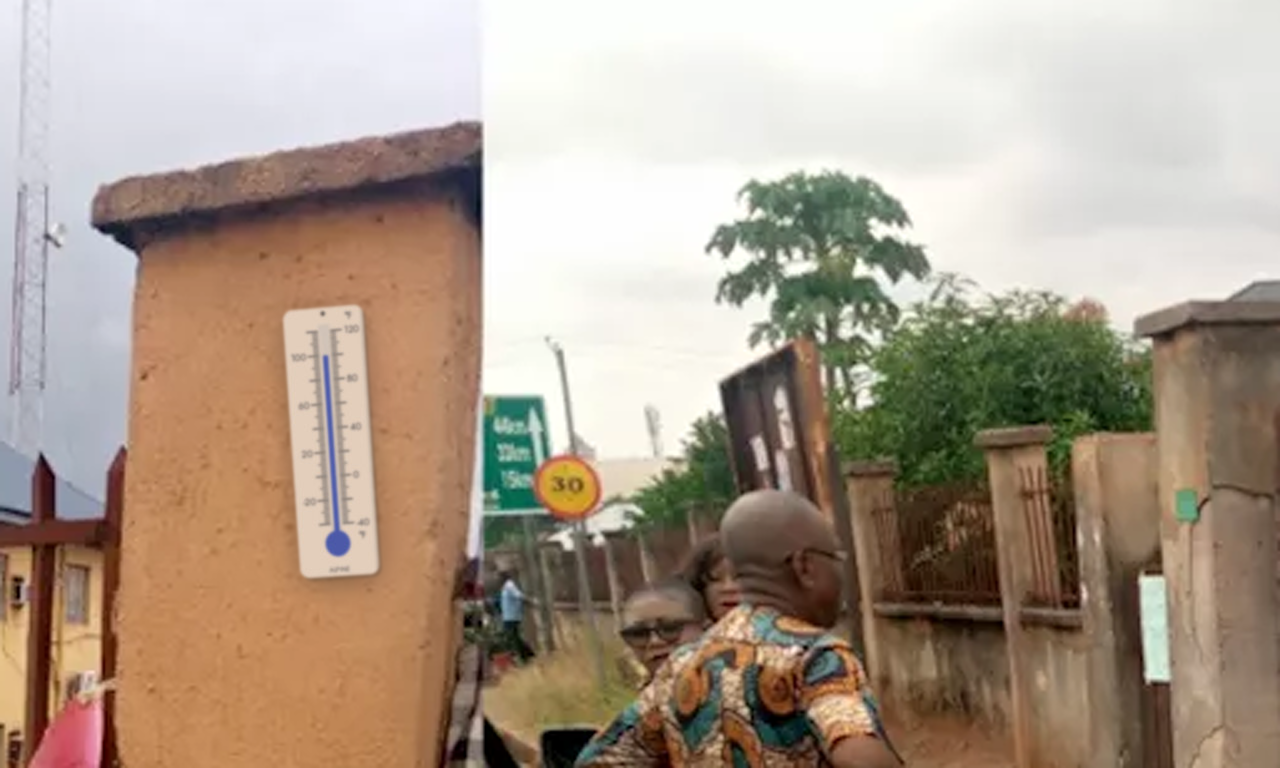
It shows 100,°F
